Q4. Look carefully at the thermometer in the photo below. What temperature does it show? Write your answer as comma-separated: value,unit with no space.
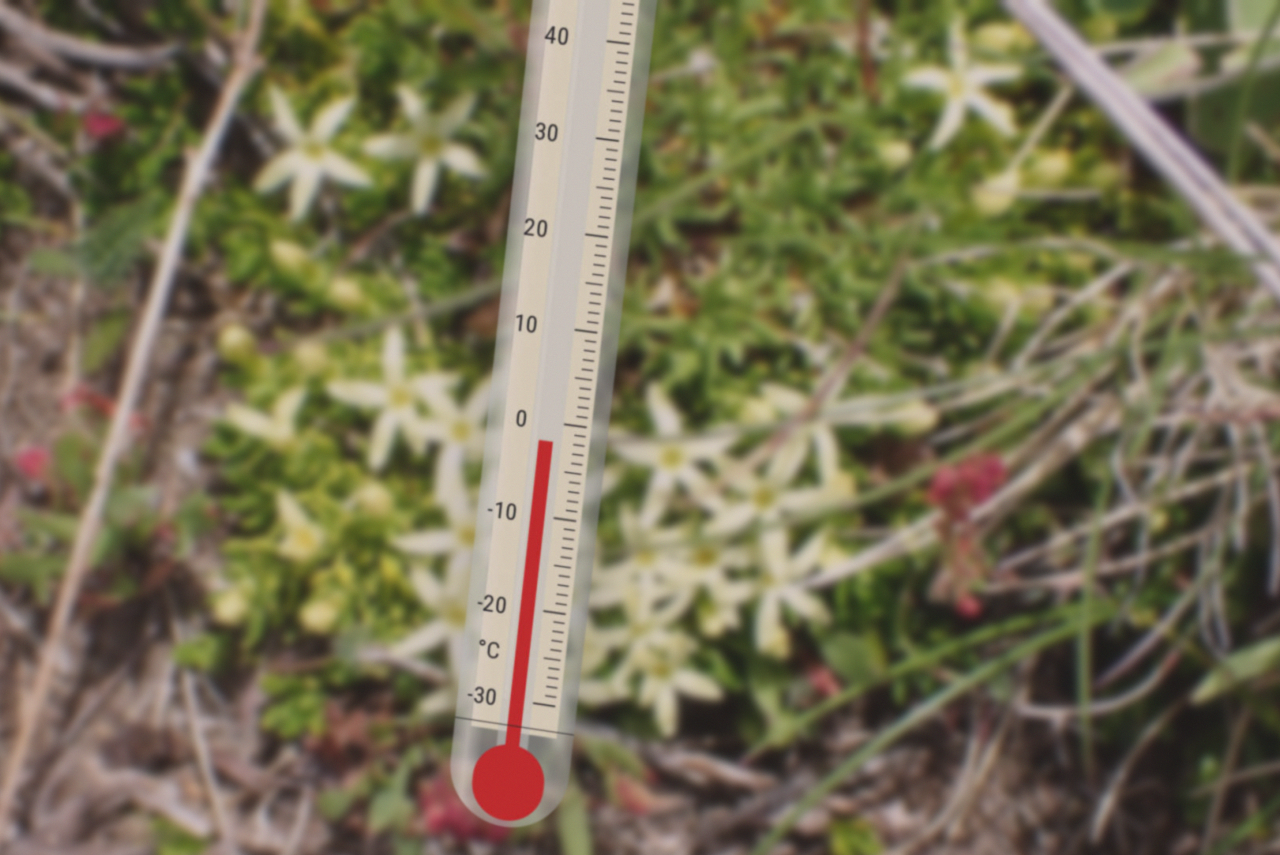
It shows -2,°C
